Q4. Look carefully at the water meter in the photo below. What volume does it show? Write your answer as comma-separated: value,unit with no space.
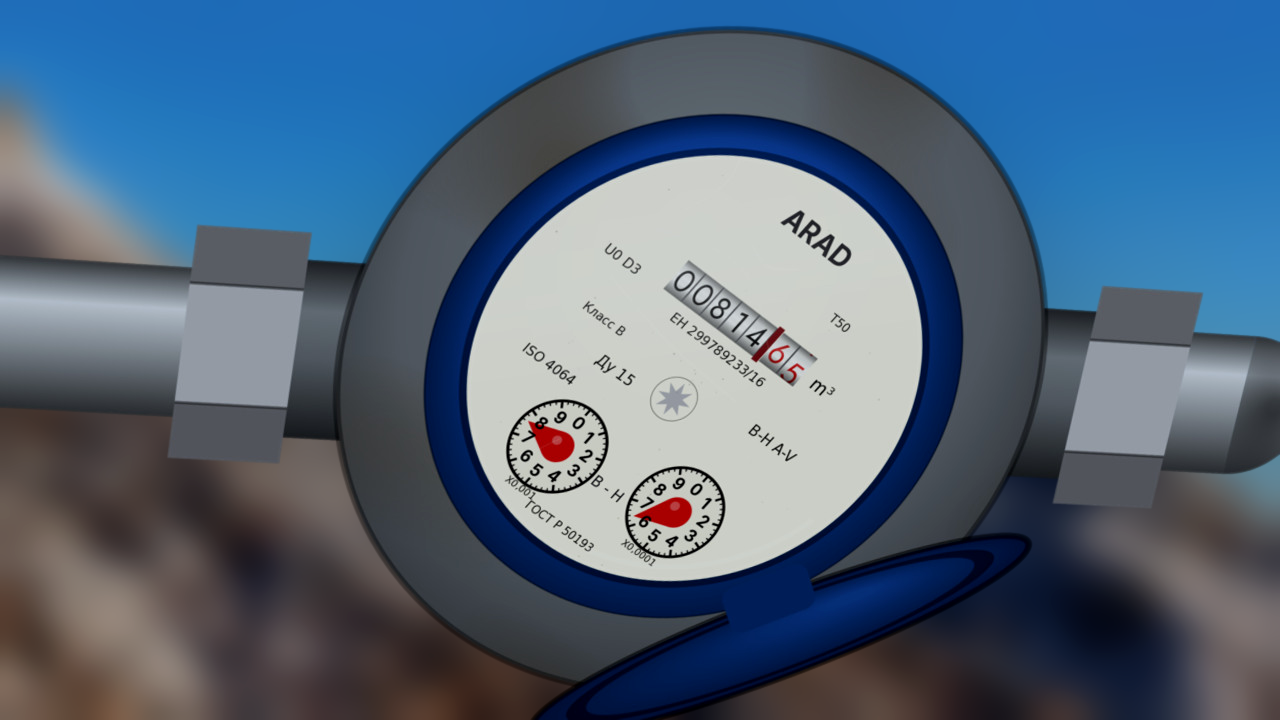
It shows 814.6476,m³
